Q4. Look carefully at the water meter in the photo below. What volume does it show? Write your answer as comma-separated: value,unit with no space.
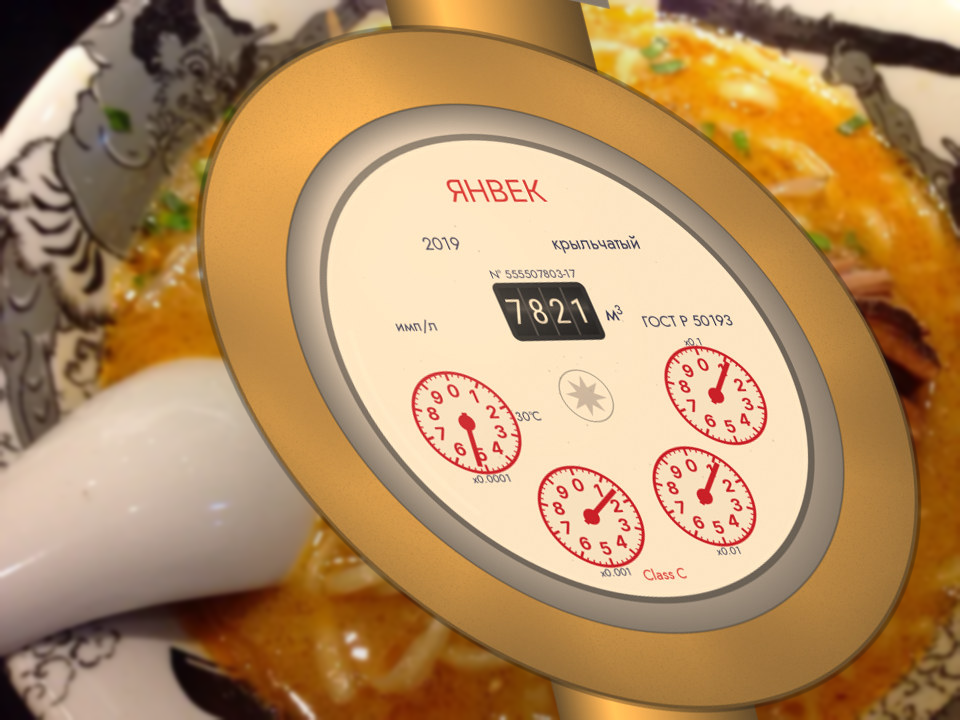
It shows 7821.1115,m³
